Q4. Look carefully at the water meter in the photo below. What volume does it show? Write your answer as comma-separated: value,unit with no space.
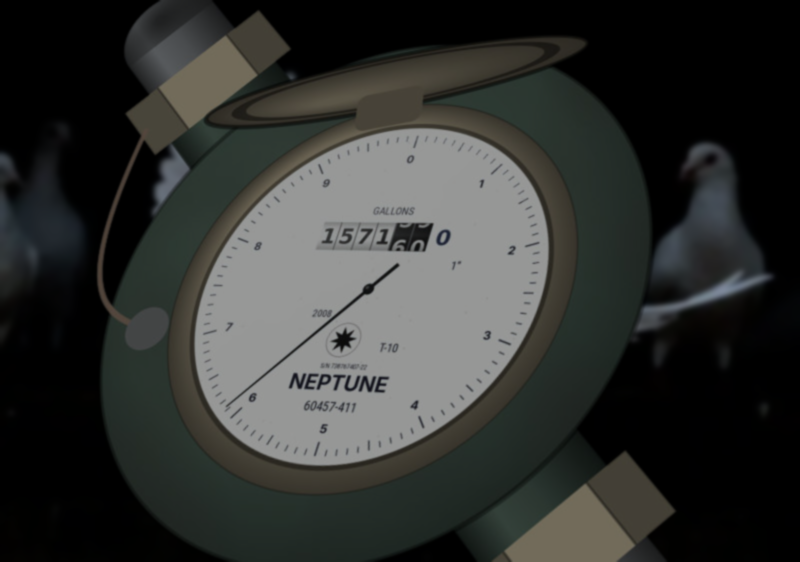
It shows 1571596.1,gal
